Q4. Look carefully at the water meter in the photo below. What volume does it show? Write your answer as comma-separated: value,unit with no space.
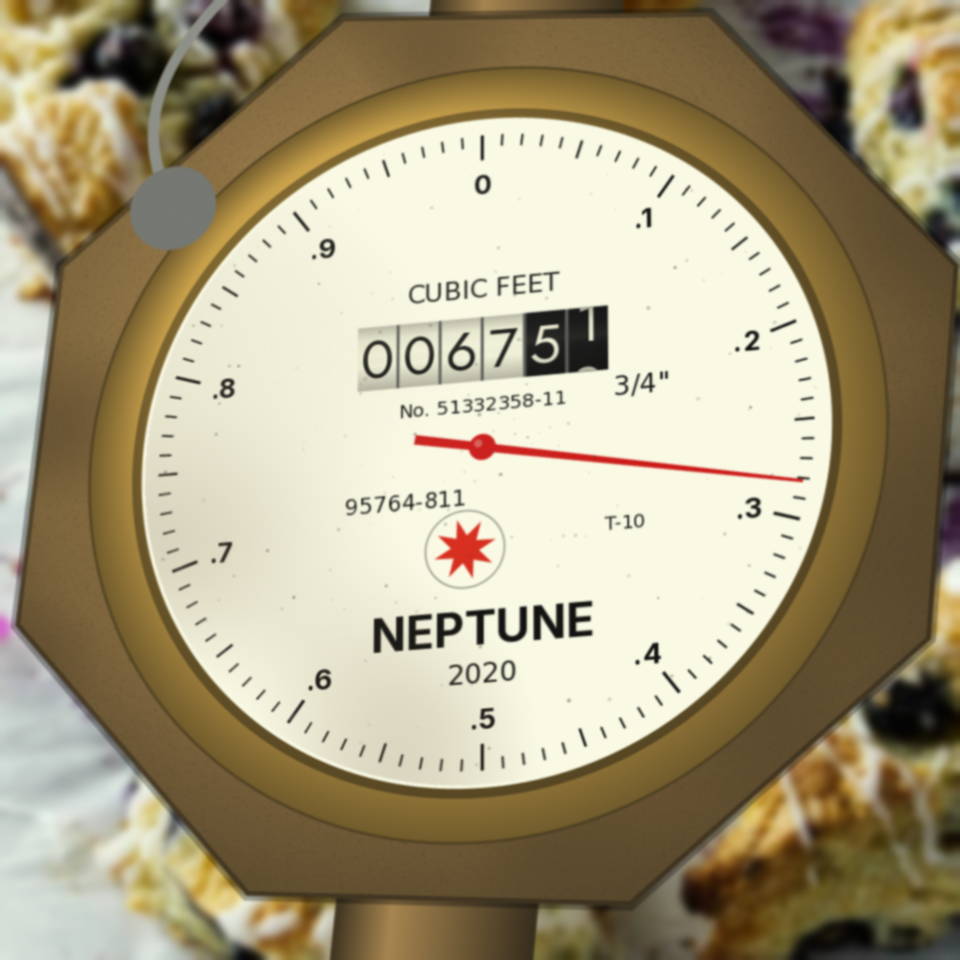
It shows 6751.28,ft³
